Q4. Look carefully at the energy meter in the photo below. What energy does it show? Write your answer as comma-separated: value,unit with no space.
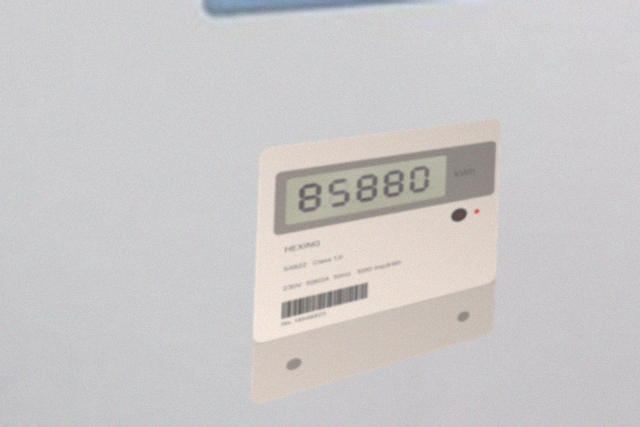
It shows 85880,kWh
